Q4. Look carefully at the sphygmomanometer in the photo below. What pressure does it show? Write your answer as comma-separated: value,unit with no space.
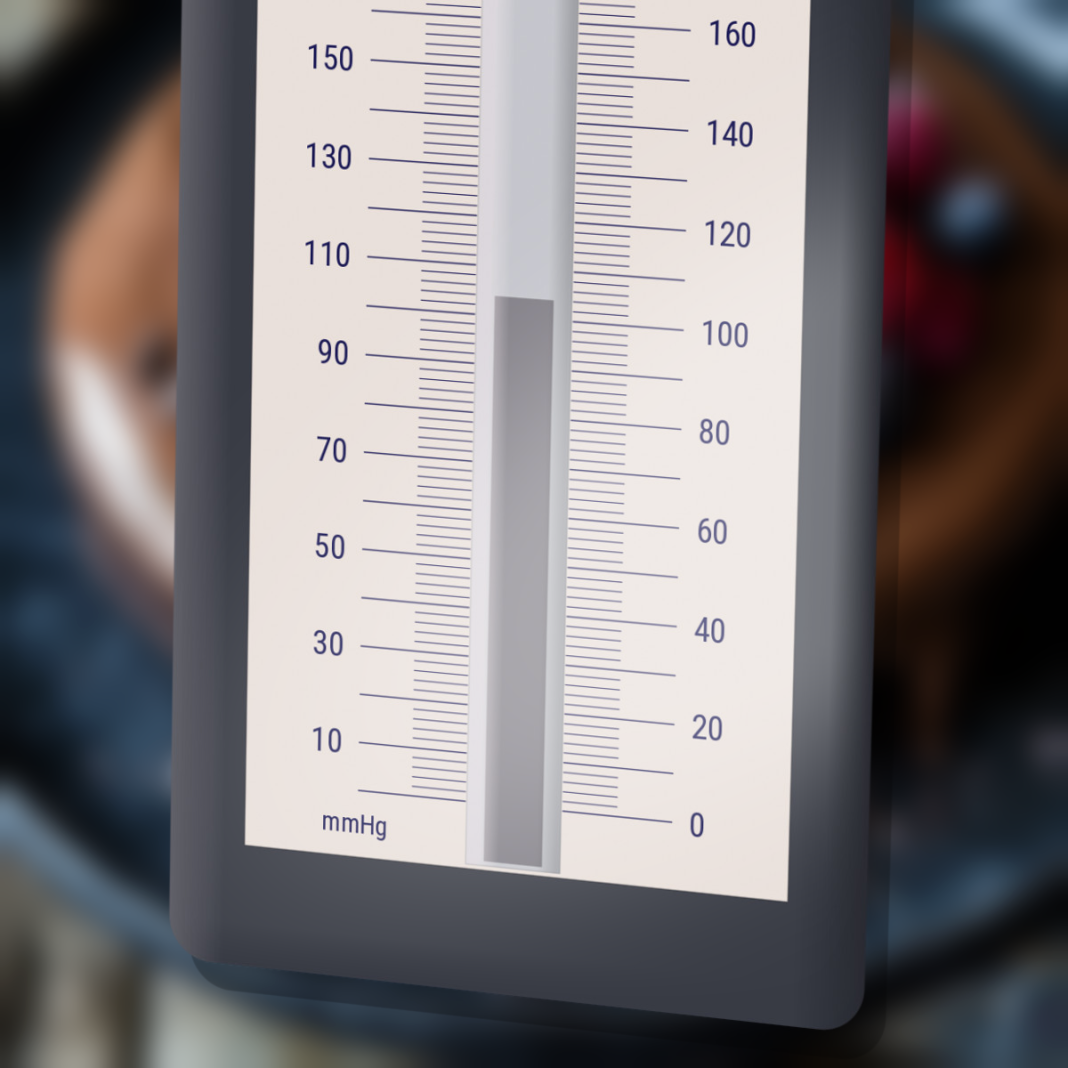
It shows 104,mmHg
